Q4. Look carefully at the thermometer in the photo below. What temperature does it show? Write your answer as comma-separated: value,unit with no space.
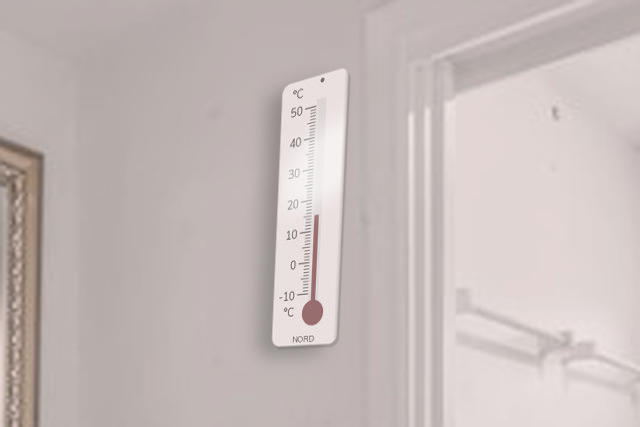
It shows 15,°C
